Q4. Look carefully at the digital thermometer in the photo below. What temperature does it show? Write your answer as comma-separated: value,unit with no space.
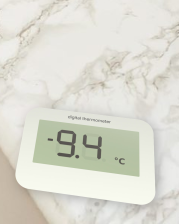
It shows -9.4,°C
